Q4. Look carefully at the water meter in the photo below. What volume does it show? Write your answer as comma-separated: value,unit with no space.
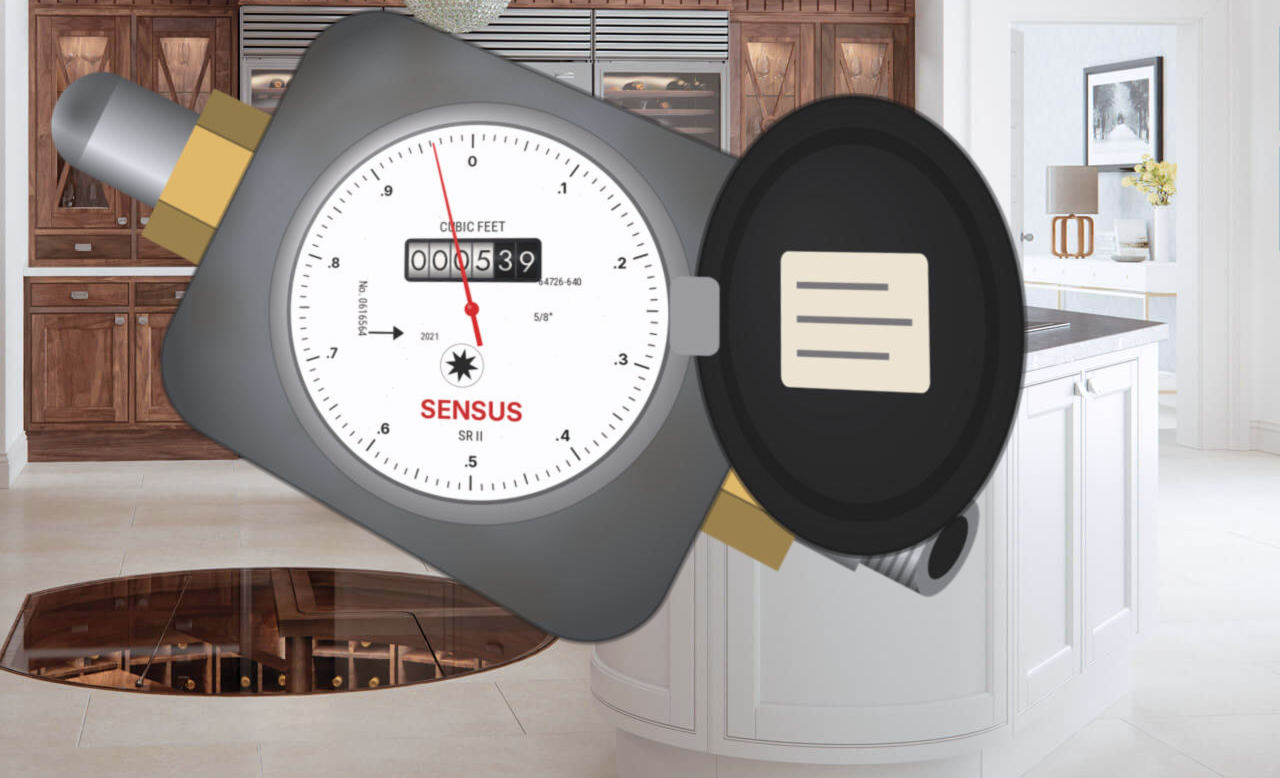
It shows 538.96,ft³
